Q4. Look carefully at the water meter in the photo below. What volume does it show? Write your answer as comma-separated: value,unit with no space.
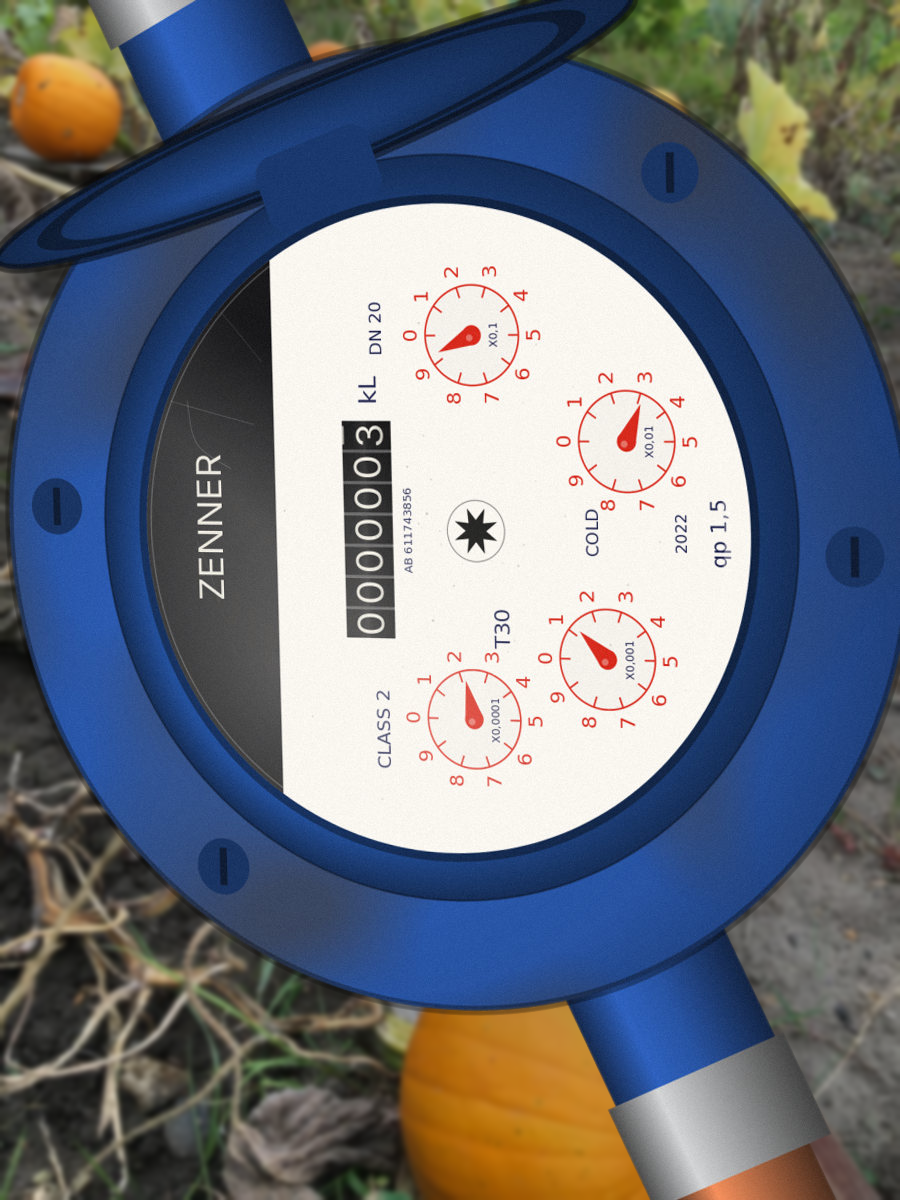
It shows 2.9312,kL
